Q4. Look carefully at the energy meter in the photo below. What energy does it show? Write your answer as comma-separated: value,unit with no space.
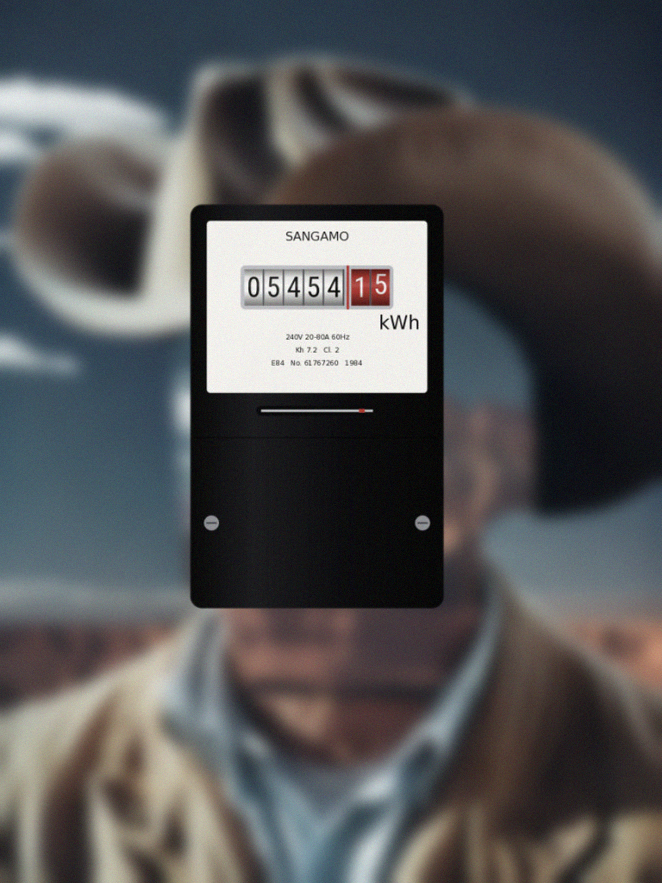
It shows 5454.15,kWh
